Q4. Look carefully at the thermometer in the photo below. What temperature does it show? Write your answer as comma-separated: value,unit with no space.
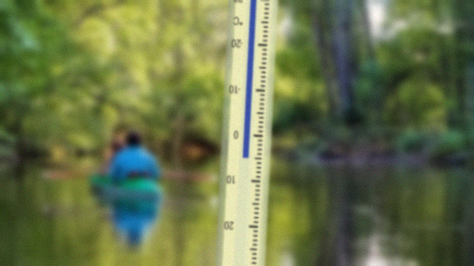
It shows 5,°C
